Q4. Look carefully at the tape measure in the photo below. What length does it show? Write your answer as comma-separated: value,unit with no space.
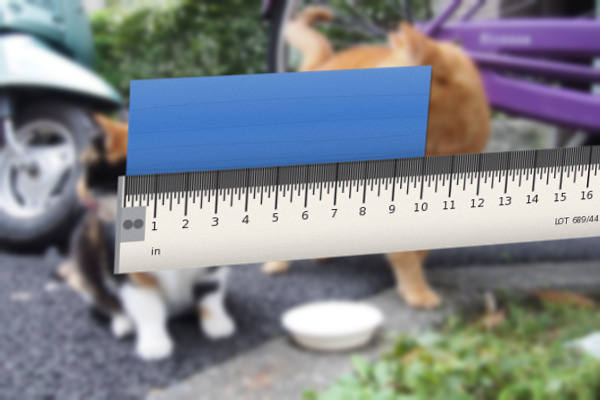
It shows 10,in
